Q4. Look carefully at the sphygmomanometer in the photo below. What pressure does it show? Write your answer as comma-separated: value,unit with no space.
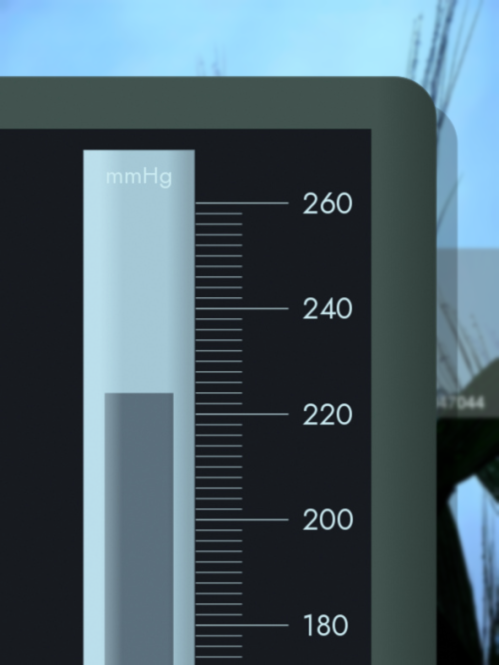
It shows 224,mmHg
